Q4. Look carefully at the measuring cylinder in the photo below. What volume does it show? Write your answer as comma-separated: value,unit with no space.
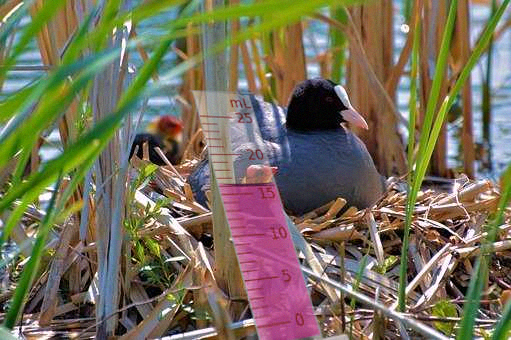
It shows 16,mL
